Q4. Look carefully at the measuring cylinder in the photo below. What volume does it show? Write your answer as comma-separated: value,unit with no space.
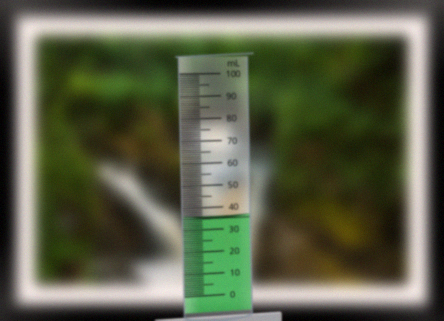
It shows 35,mL
